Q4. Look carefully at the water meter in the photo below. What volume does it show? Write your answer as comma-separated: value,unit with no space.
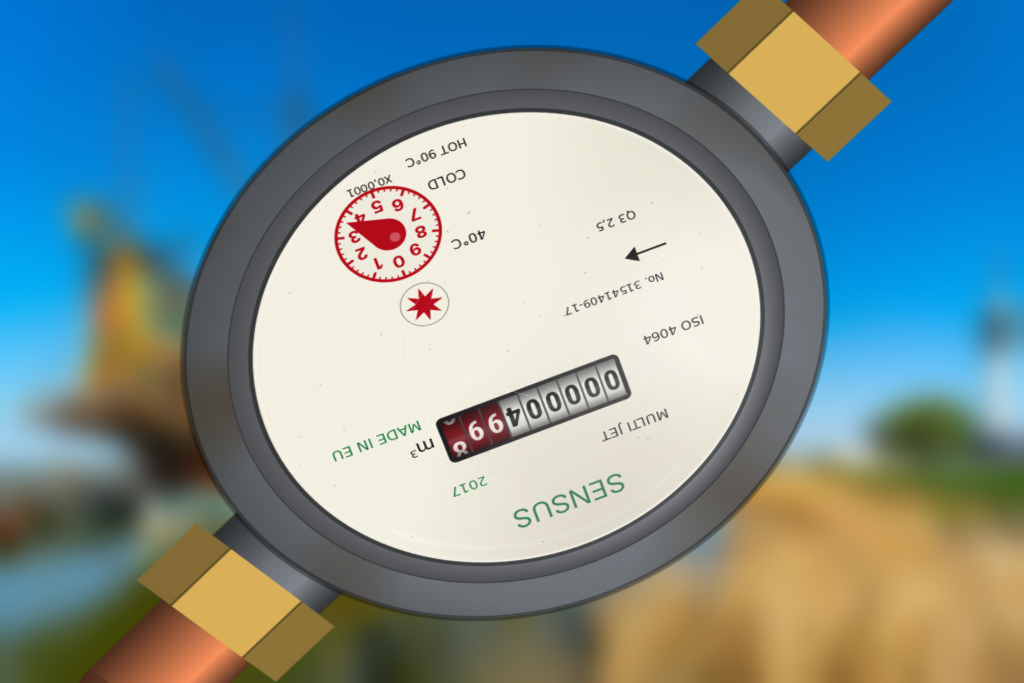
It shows 4.9983,m³
